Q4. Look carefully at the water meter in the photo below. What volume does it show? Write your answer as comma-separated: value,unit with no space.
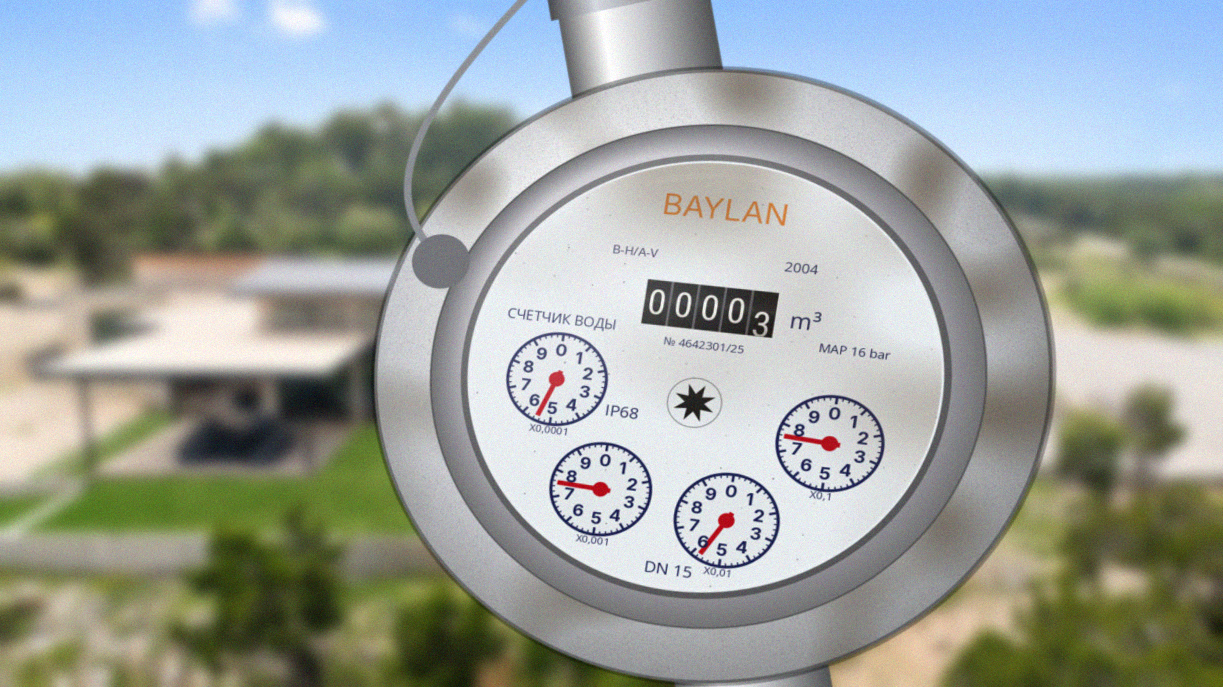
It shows 2.7575,m³
